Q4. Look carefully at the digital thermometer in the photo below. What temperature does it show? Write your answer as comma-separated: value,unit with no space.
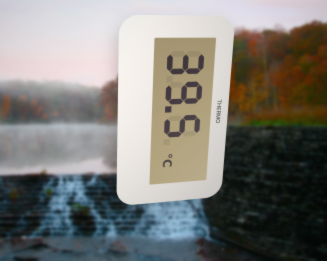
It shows 39.5,°C
